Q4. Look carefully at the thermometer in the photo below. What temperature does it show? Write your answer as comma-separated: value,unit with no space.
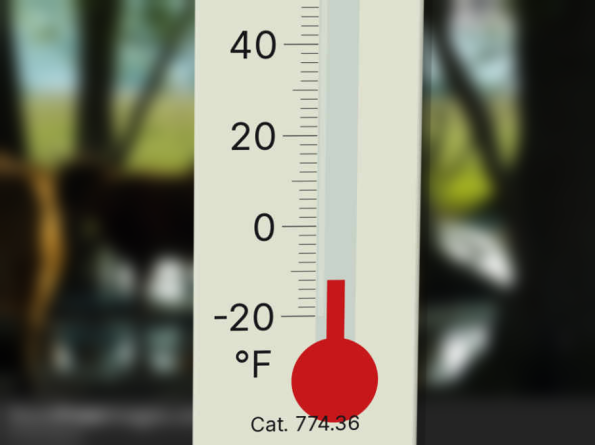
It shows -12,°F
